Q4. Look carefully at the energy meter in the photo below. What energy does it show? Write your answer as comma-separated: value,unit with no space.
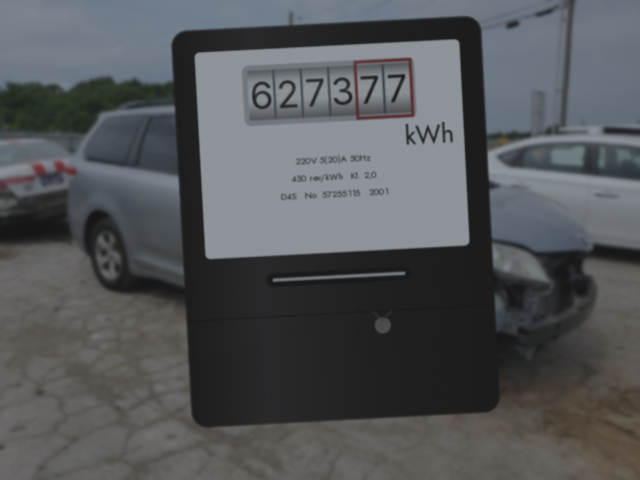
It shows 6273.77,kWh
